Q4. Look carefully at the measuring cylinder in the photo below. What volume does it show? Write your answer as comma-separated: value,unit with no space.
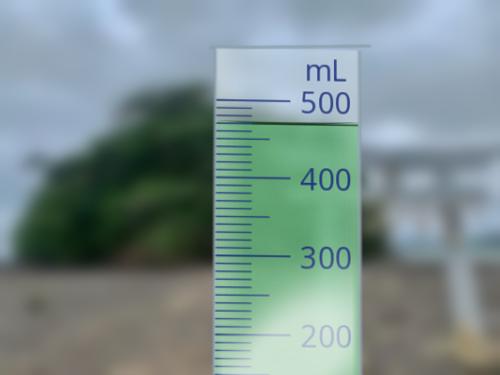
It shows 470,mL
